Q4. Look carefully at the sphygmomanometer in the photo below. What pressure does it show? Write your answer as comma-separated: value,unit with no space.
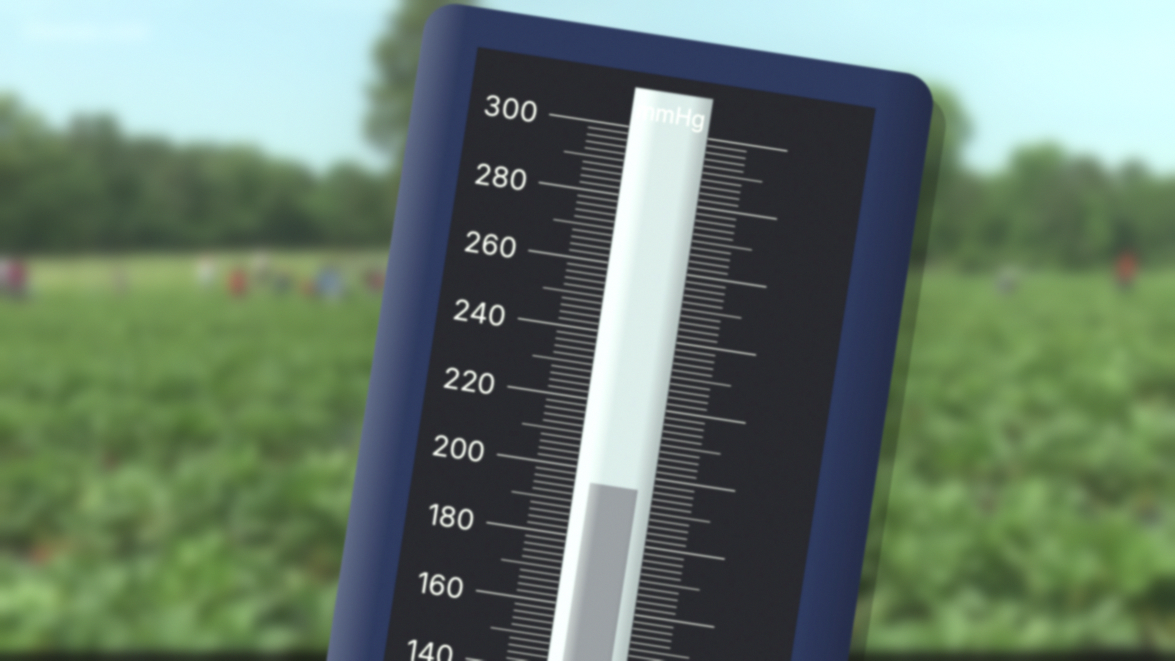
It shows 196,mmHg
